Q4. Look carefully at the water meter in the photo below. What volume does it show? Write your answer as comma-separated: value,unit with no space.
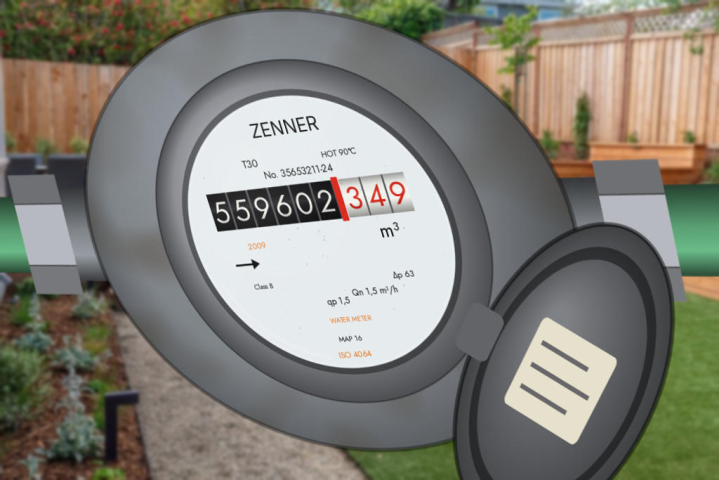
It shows 559602.349,m³
